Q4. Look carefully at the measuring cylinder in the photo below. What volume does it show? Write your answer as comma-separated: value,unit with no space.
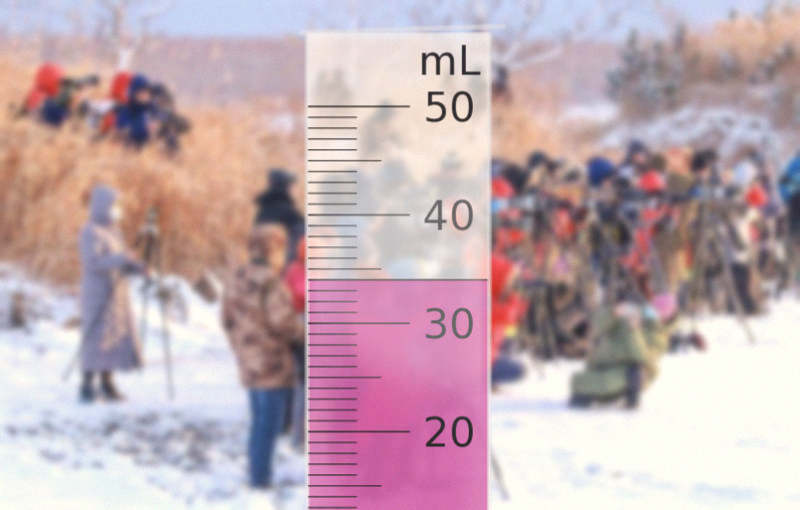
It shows 34,mL
